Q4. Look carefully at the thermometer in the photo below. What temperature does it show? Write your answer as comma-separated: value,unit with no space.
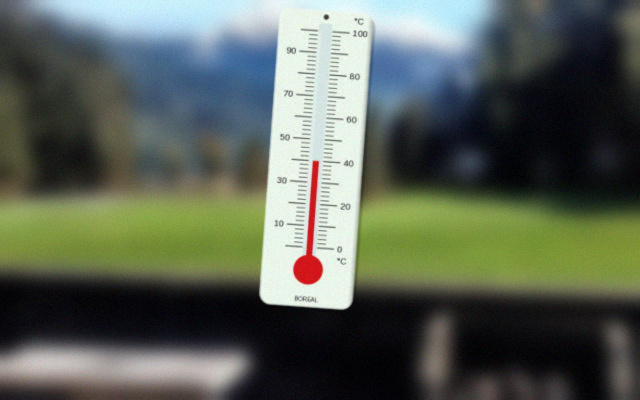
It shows 40,°C
